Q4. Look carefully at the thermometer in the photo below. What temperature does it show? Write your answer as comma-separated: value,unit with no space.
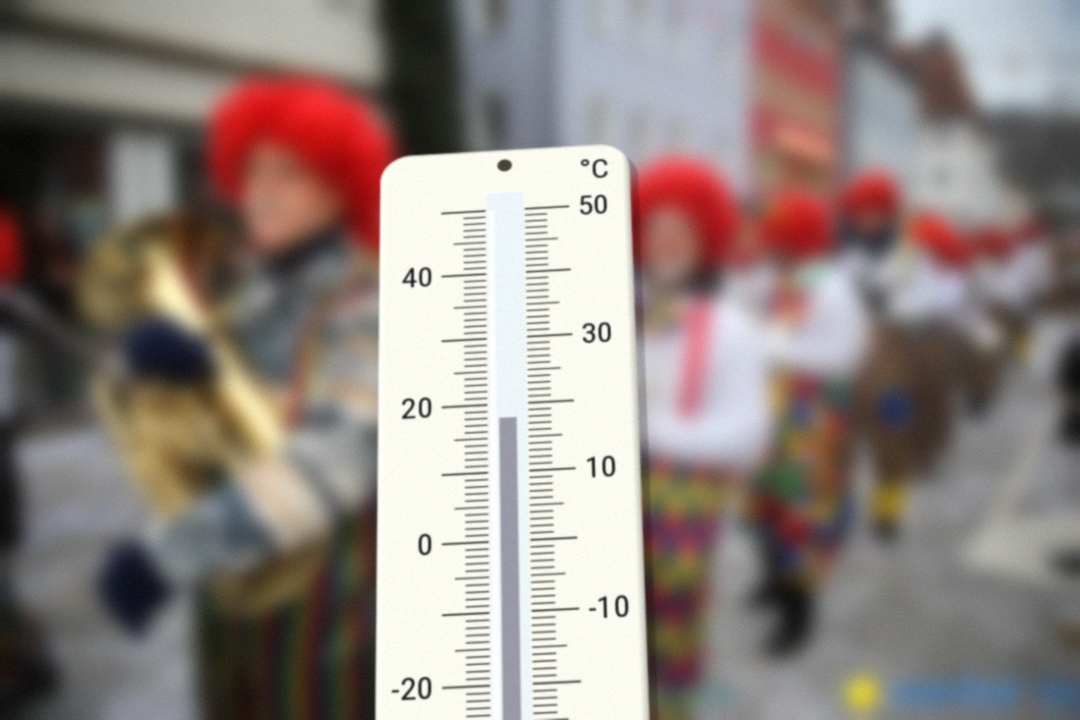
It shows 18,°C
